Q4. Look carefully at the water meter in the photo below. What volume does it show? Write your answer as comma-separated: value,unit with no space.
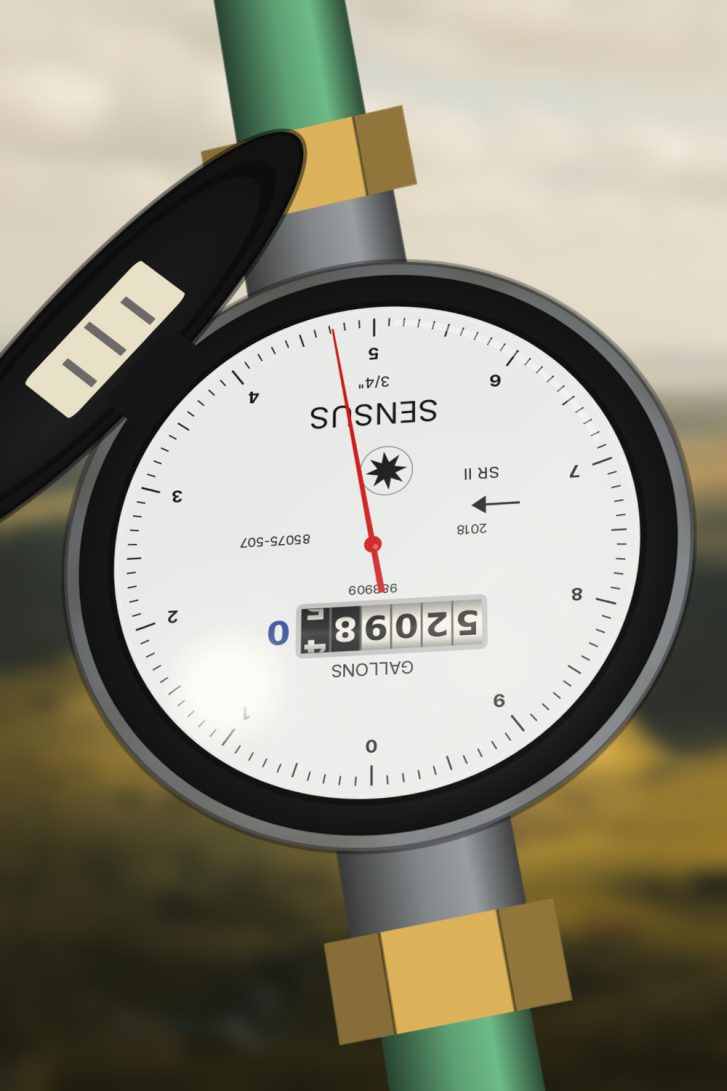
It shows 5209844.7,gal
